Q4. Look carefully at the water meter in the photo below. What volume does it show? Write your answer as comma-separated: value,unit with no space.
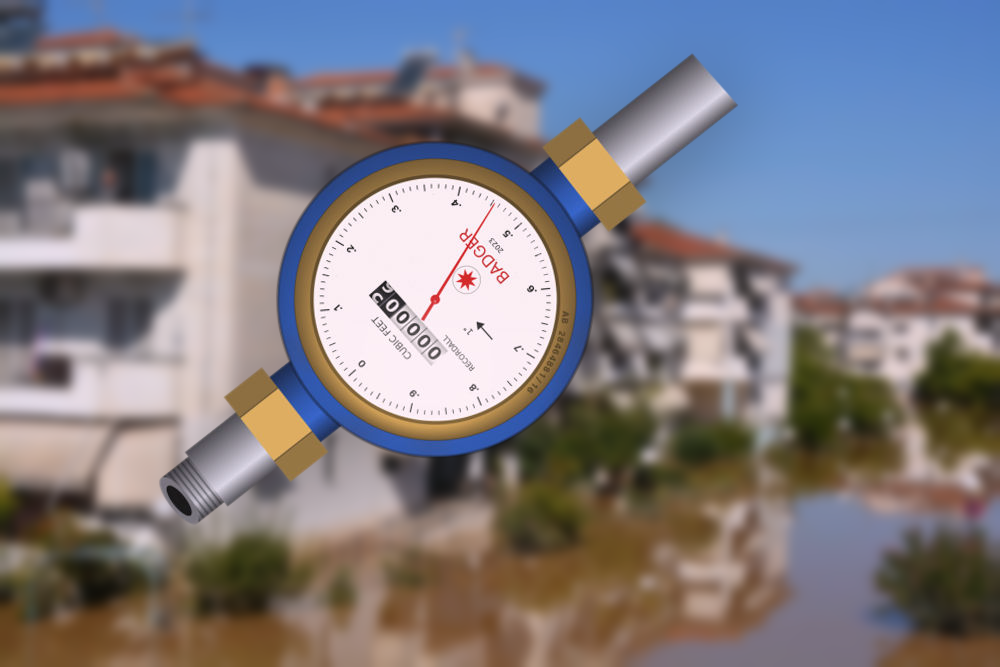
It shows 5.45,ft³
